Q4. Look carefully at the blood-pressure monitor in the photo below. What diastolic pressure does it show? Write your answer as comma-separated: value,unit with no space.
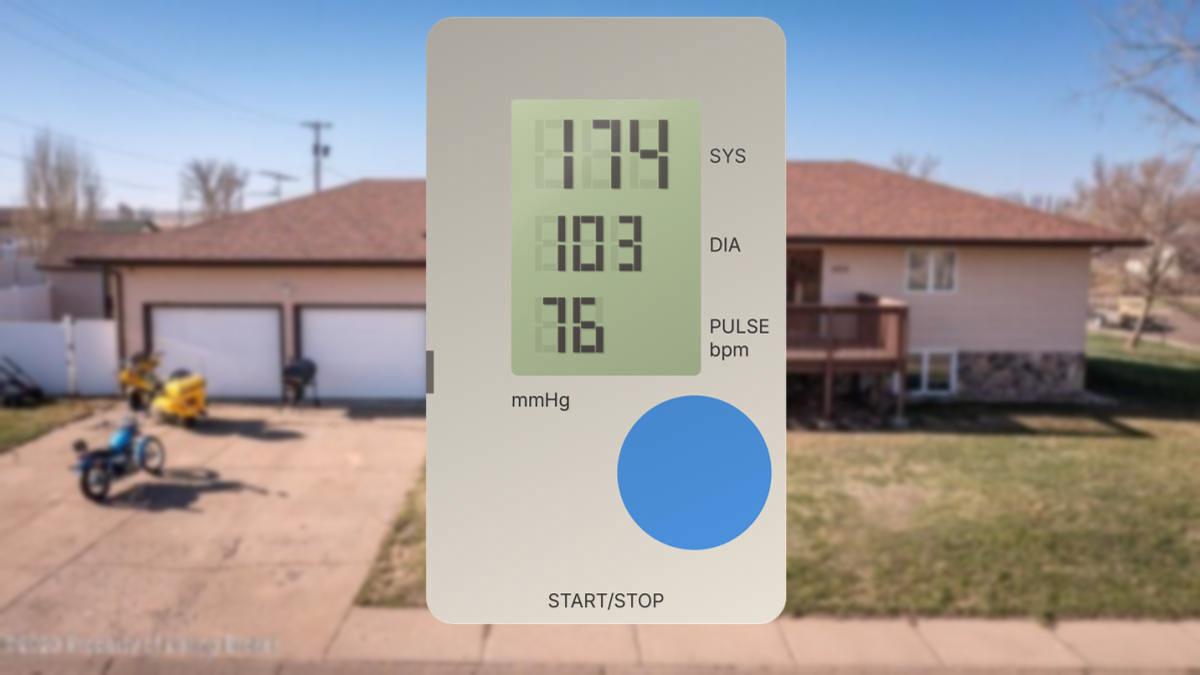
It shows 103,mmHg
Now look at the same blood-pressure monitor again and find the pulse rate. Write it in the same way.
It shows 76,bpm
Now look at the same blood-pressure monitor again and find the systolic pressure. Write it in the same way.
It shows 174,mmHg
